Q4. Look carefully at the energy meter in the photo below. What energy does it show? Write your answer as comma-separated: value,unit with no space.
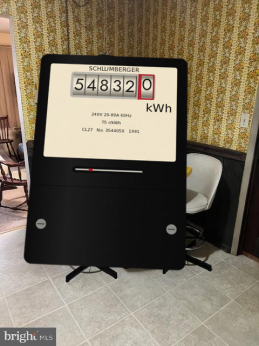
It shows 54832.0,kWh
